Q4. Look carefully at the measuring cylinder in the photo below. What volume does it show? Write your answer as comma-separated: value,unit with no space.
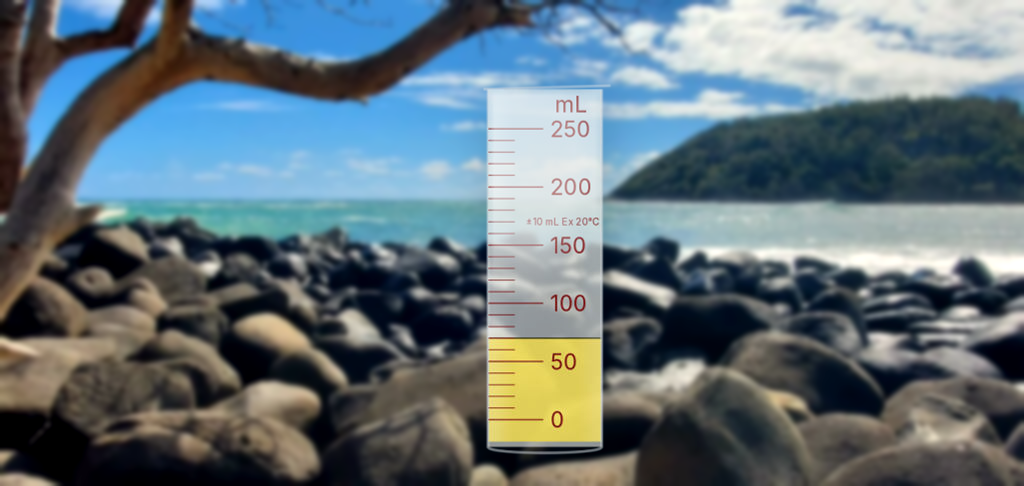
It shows 70,mL
